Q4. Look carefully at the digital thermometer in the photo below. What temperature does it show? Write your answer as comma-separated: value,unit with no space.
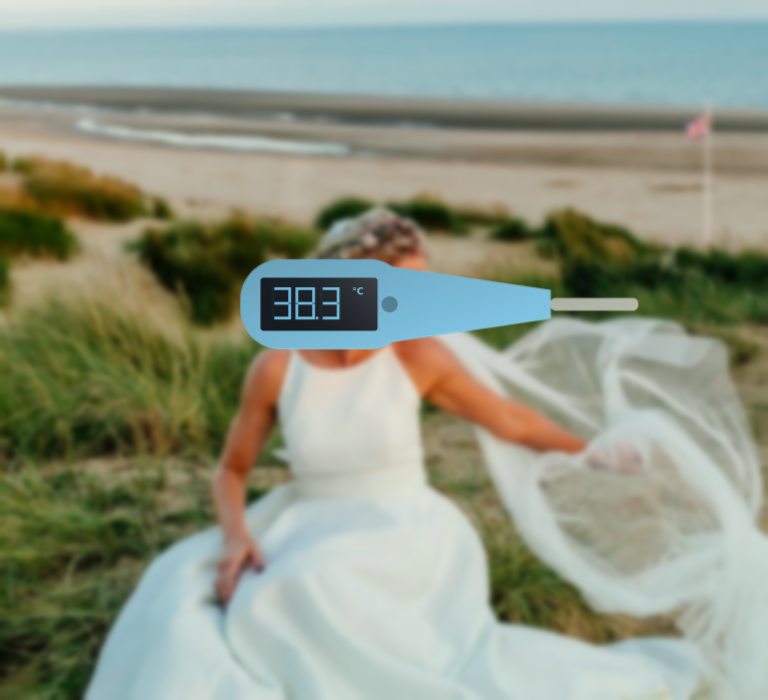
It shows 38.3,°C
